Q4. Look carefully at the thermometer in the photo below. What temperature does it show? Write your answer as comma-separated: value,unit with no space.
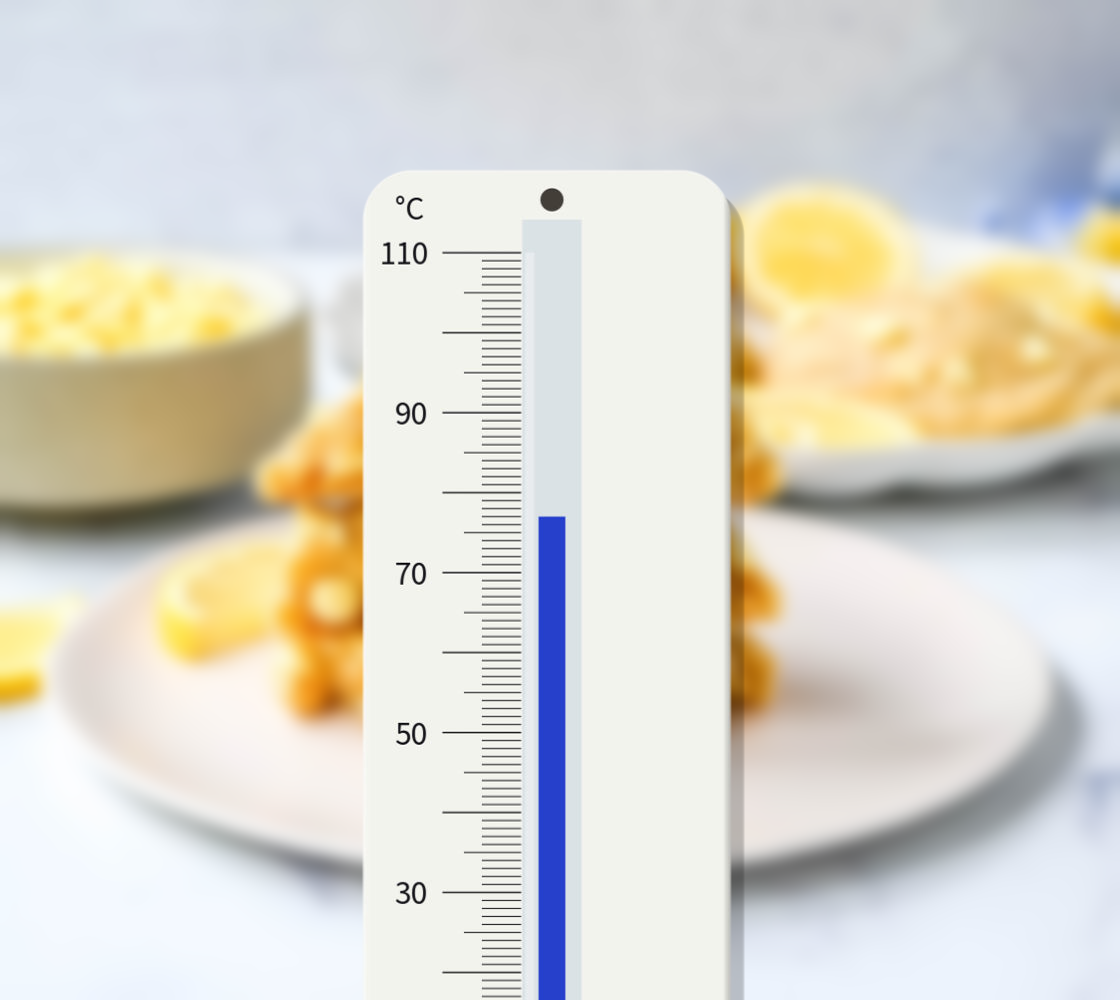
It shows 77,°C
